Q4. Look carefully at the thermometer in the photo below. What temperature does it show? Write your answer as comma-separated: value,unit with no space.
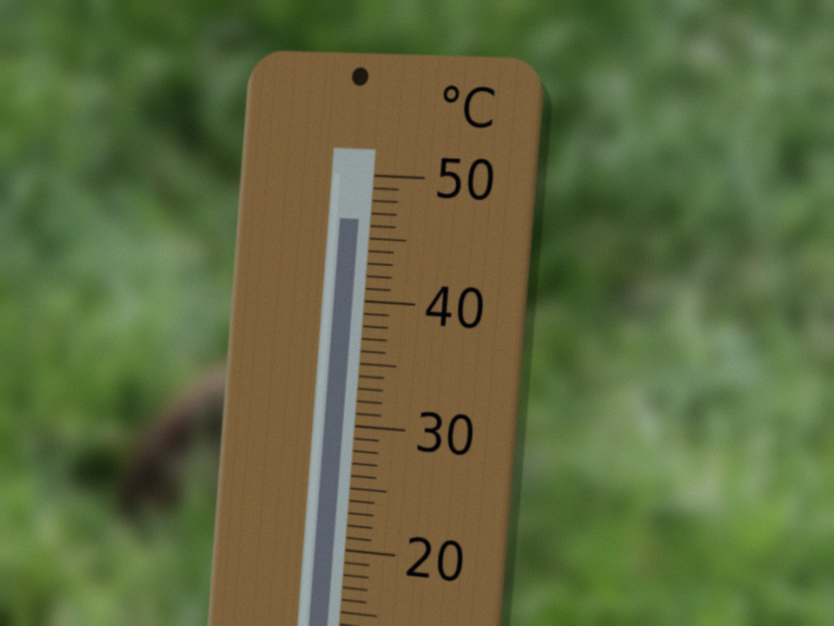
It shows 46.5,°C
